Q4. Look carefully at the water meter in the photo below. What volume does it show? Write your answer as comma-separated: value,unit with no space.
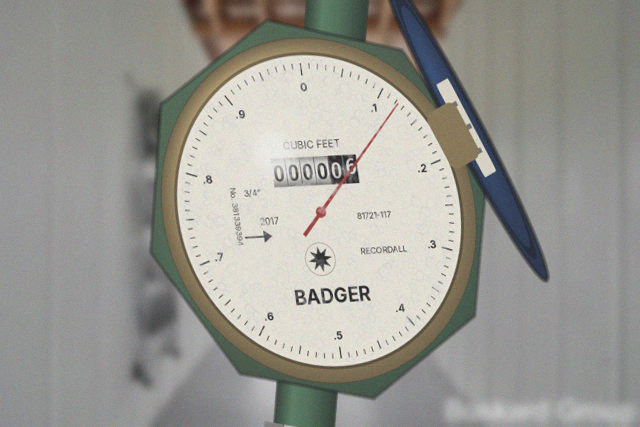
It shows 6.12,ft³
